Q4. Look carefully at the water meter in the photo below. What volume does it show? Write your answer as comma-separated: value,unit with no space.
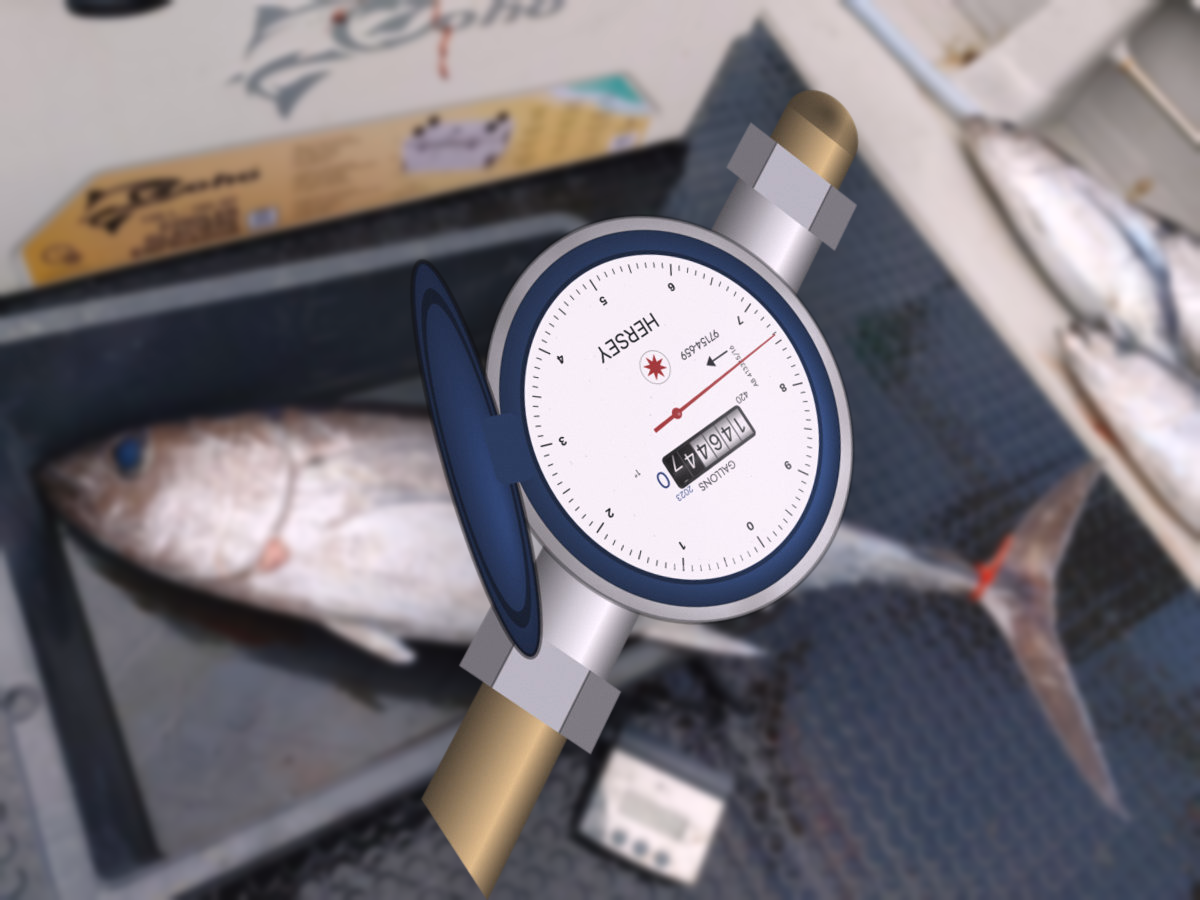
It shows 1464467.4,gal
